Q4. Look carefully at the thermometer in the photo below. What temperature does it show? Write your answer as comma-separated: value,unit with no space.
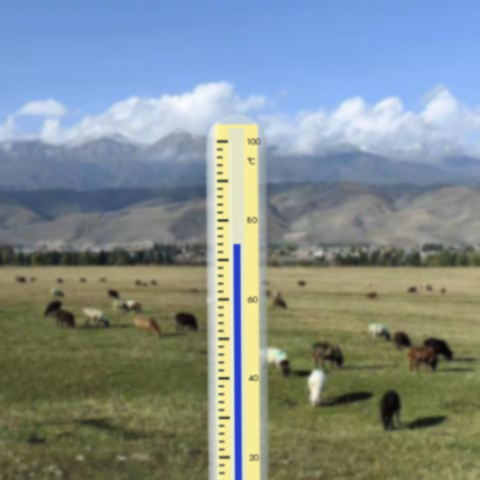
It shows 74,°C
